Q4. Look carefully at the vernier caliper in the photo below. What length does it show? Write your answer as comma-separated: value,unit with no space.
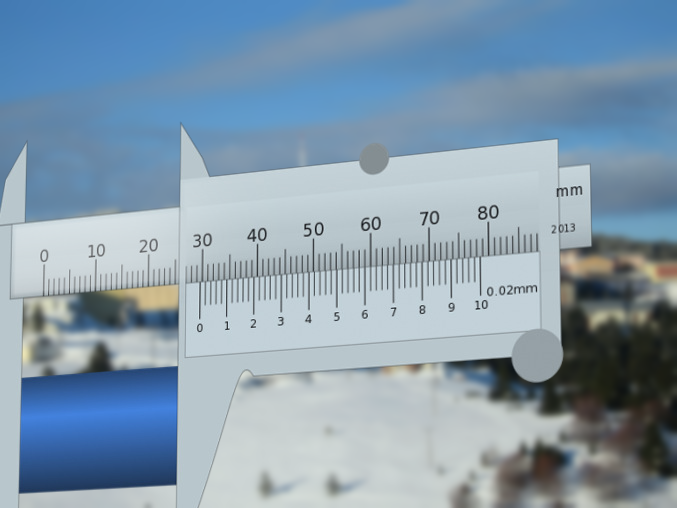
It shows 29.6,mm
